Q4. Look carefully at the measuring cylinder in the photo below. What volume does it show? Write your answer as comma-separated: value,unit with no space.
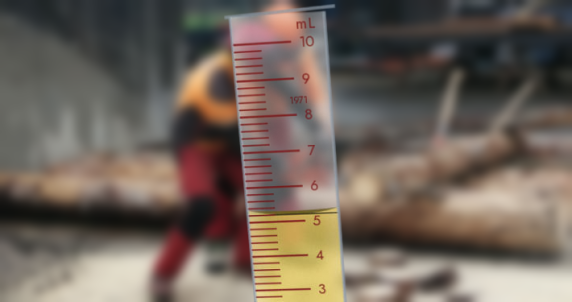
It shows 5.2,mL
